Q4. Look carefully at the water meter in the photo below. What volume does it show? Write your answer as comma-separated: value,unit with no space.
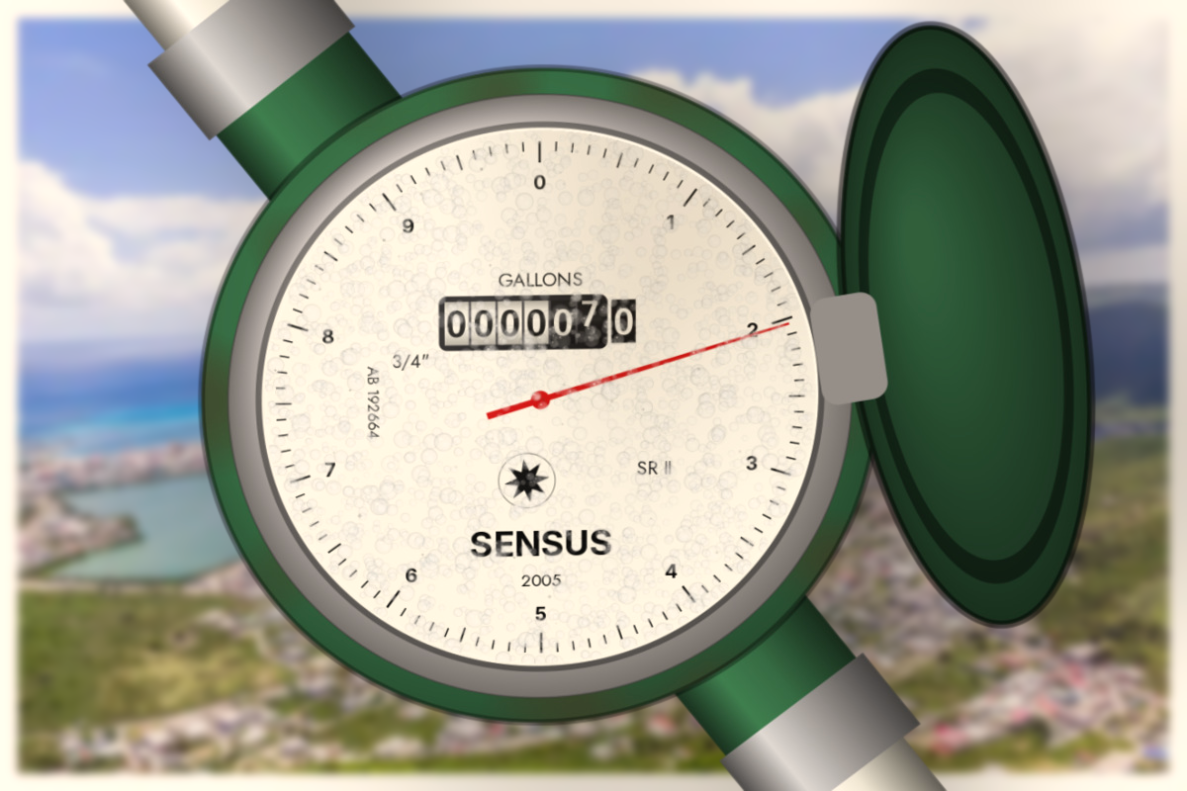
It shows 72.0,gal
